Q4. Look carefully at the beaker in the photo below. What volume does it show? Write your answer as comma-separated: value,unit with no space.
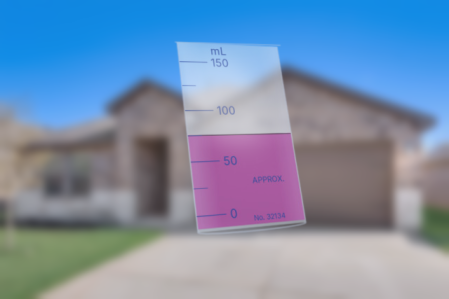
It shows 75,mL
